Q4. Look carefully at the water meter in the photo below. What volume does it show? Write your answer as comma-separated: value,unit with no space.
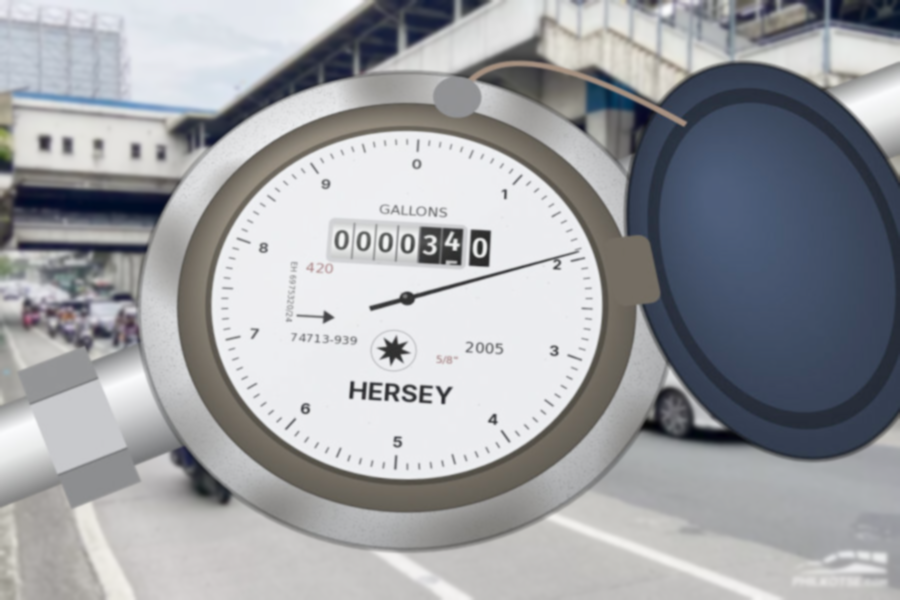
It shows 341.9,gal
